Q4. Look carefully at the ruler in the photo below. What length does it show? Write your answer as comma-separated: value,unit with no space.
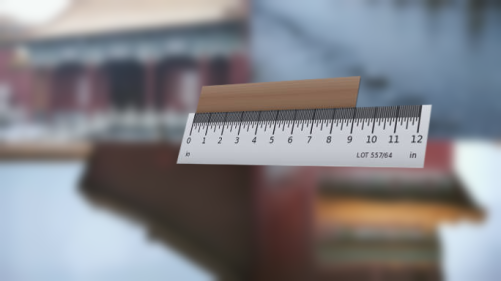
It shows 9,in
